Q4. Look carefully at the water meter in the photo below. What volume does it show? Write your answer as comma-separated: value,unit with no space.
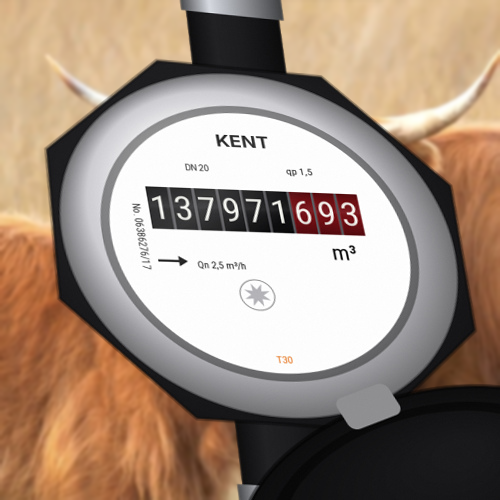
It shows 137971.693,m³
